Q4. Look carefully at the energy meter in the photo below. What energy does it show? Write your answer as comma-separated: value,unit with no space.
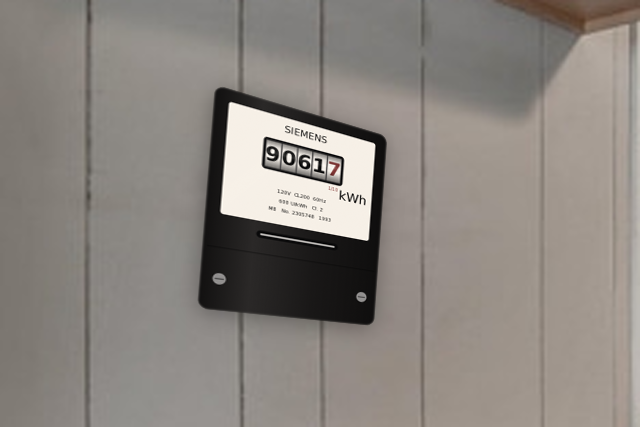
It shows 9061.7,kWh
